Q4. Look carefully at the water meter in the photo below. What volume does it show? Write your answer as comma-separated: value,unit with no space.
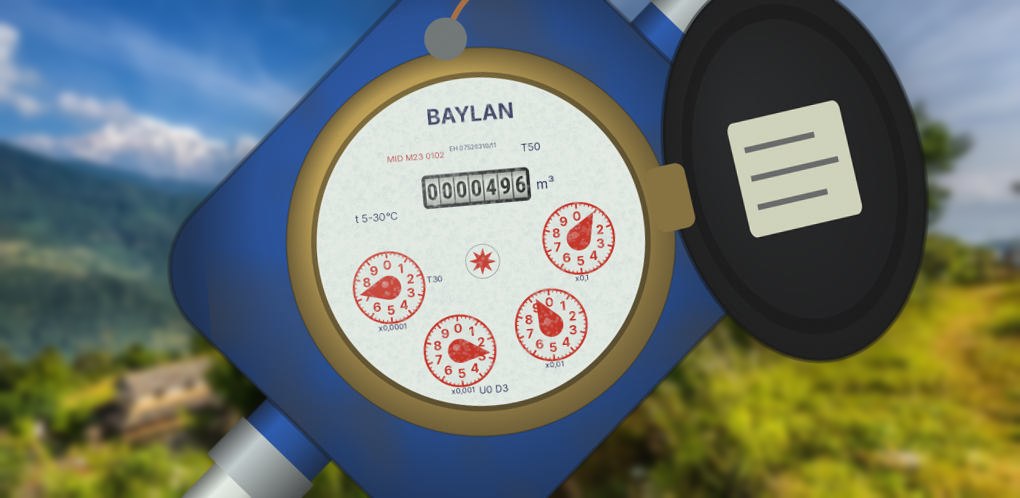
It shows 496.0927,m³
